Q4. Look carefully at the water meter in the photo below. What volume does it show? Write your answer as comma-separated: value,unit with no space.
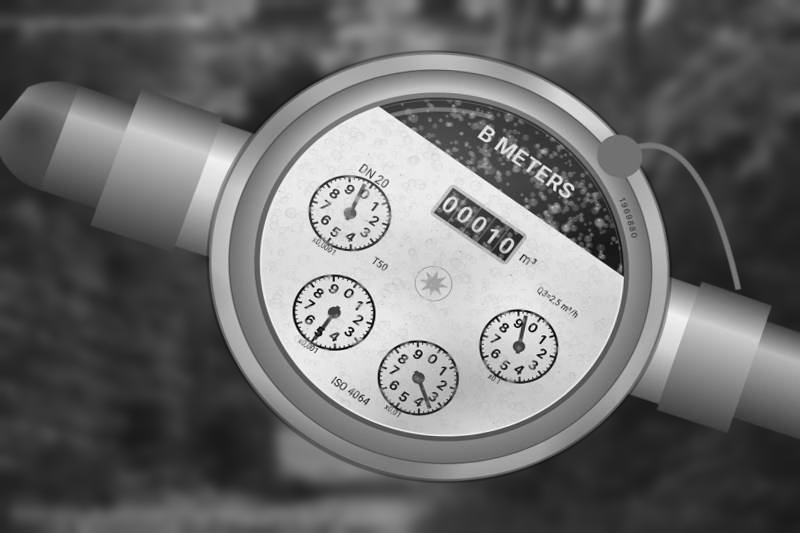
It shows 9.9349,m³
